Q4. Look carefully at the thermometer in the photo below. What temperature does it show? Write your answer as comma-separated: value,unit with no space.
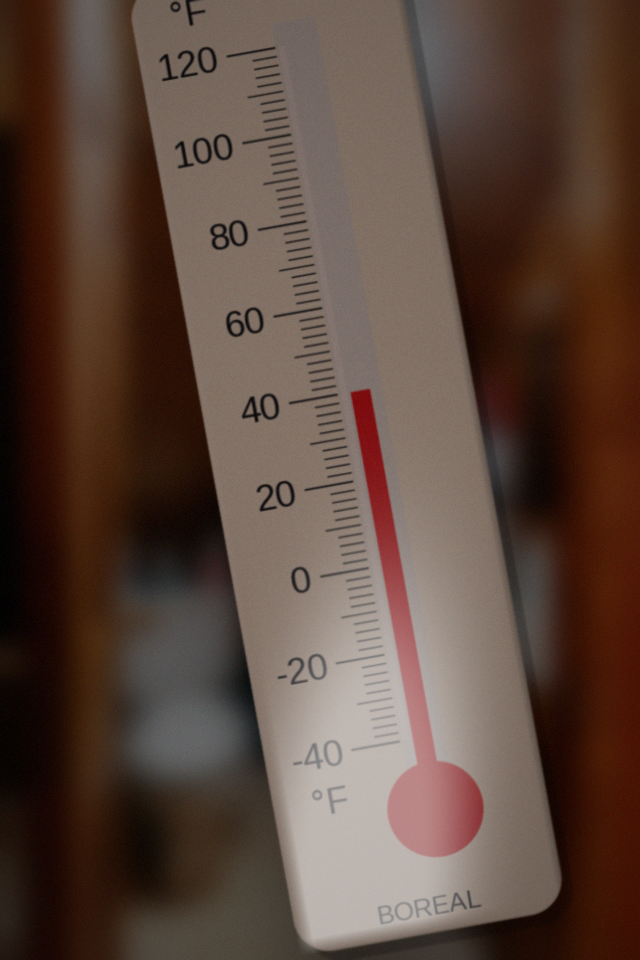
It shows 40,°F
